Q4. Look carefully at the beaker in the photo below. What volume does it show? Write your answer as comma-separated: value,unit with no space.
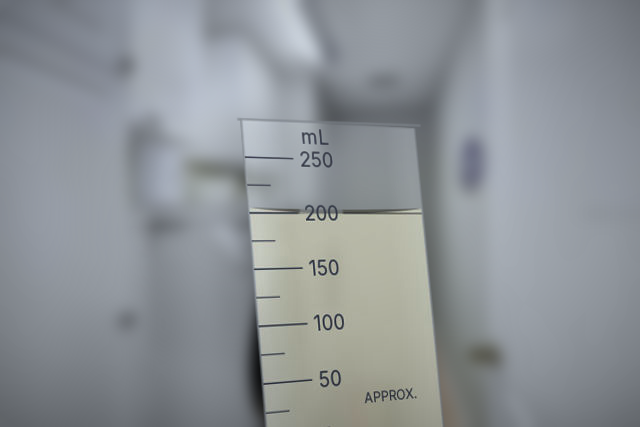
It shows 200,mL
